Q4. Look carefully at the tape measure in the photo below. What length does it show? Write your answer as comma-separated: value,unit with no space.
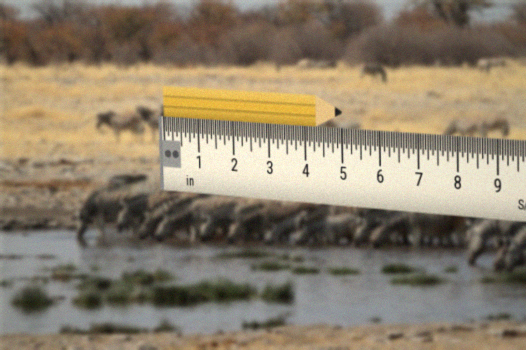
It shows 5,in
